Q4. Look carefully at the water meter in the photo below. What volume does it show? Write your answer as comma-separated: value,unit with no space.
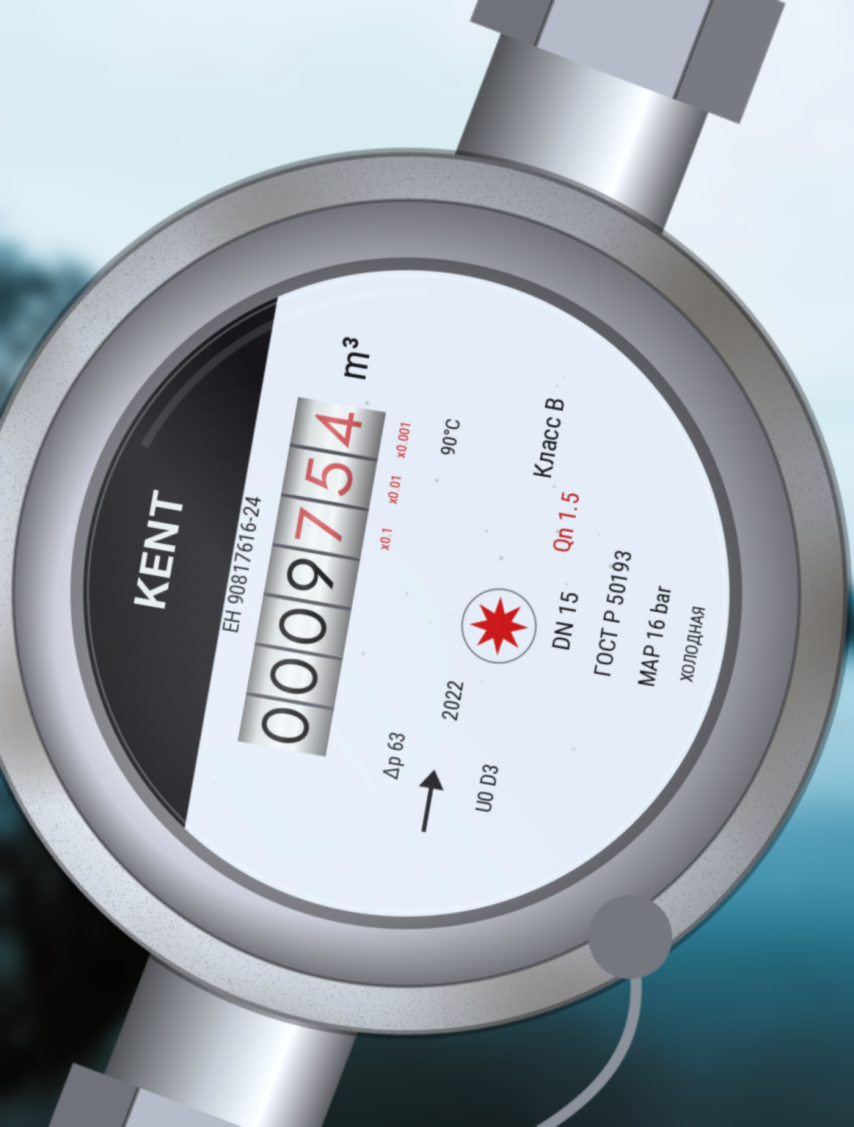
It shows 9.754,m³
